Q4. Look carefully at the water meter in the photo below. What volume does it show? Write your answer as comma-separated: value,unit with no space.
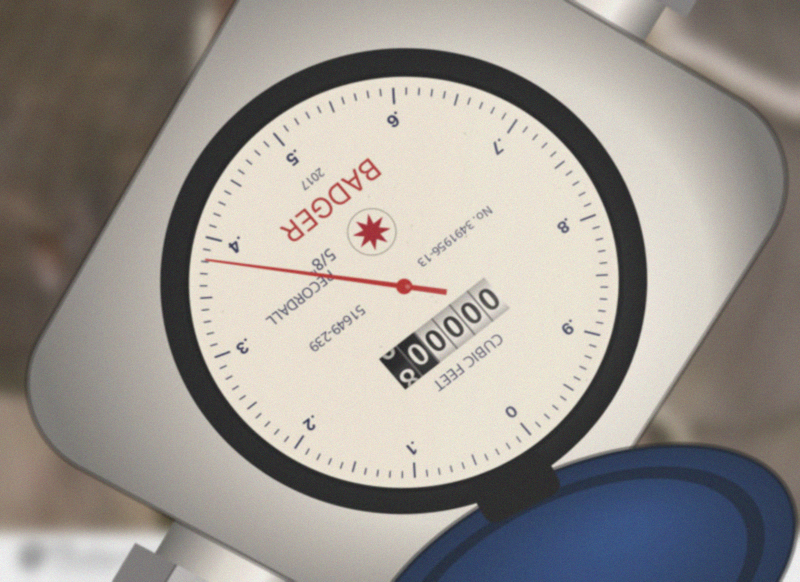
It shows 8.38,ft³
